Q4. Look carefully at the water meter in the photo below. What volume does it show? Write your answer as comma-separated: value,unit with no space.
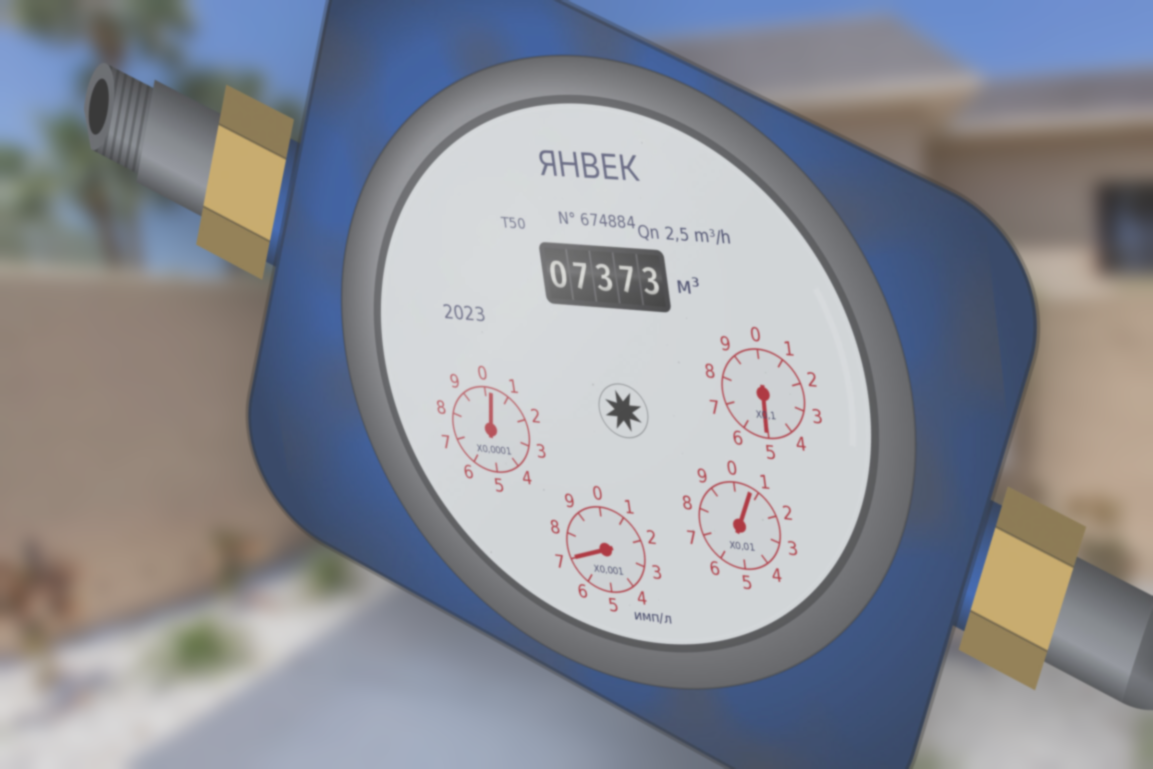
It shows 7373.5070,m³
